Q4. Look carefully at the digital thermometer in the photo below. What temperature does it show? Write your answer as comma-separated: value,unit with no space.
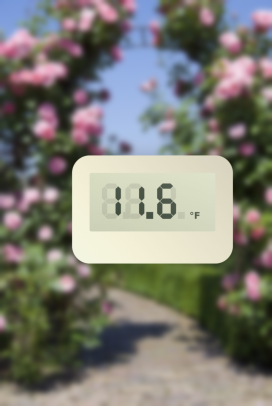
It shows 11.6,°F
